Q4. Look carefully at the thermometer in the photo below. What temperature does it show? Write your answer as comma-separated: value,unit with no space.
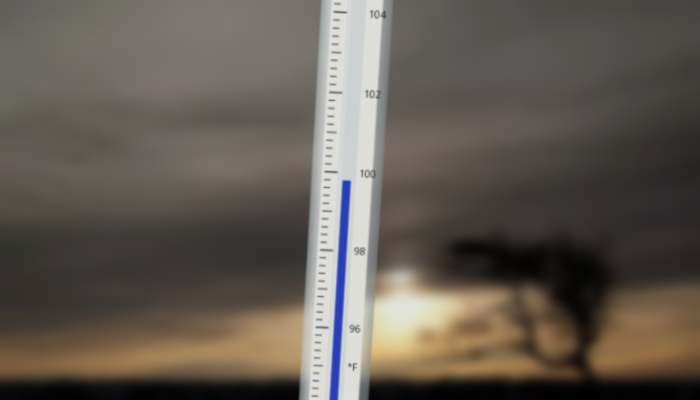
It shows 99.8,°F
